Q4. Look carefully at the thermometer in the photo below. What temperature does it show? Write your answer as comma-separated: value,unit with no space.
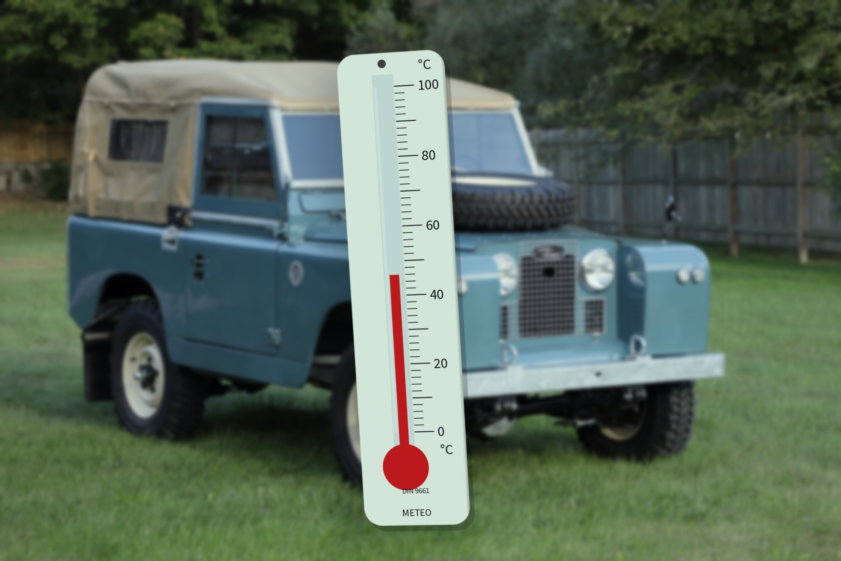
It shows 46,°C
